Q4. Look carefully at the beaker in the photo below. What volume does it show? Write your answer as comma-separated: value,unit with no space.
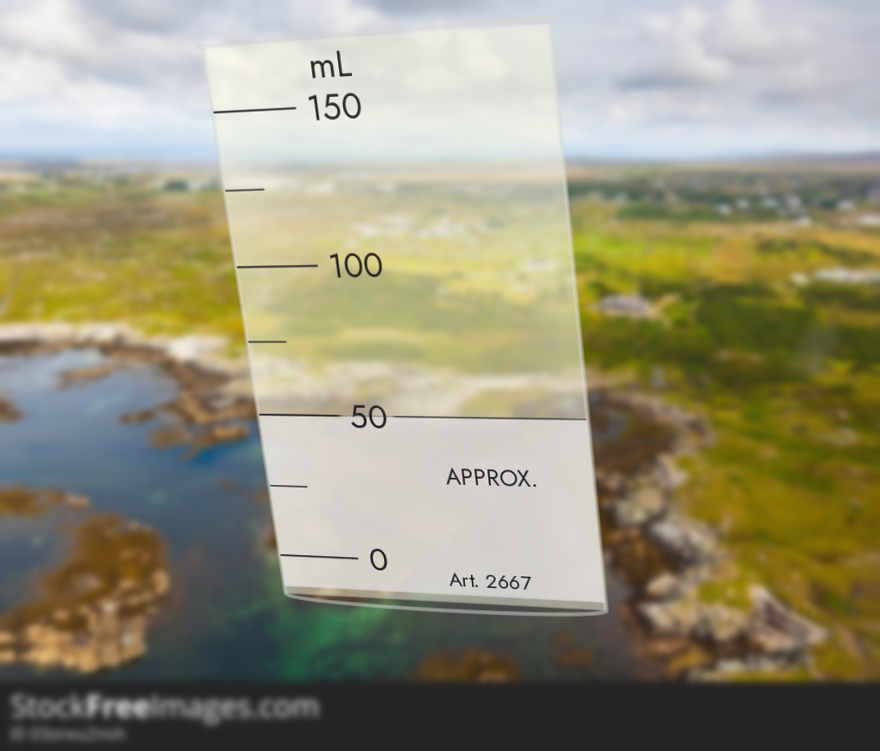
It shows 50,mL
